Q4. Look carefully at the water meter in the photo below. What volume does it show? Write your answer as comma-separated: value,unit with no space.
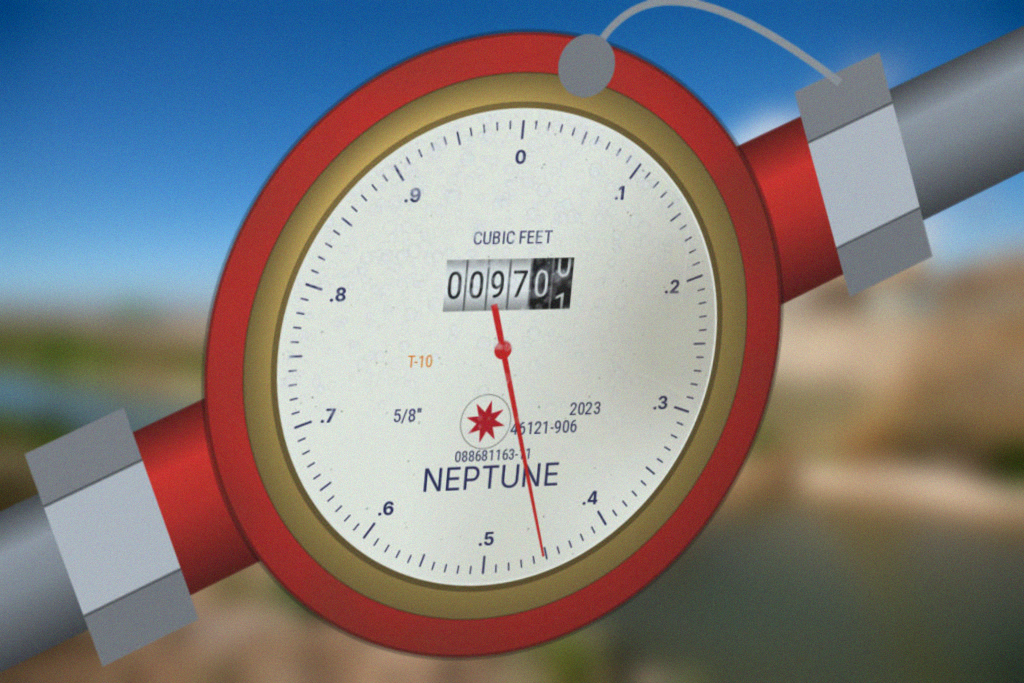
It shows 9700.45,ft³
